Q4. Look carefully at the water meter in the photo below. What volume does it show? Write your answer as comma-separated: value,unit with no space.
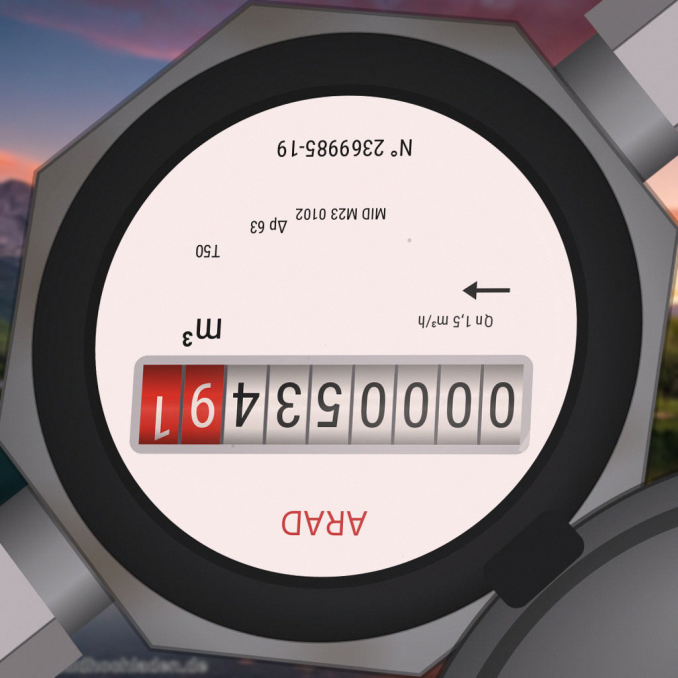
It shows 534.91,m³
